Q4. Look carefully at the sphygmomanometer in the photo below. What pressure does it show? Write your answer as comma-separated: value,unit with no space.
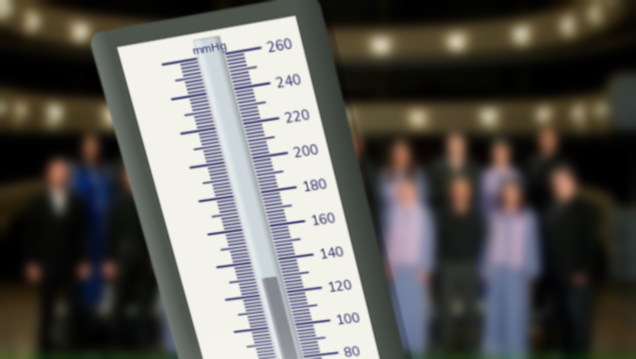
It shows 130,mmHg
